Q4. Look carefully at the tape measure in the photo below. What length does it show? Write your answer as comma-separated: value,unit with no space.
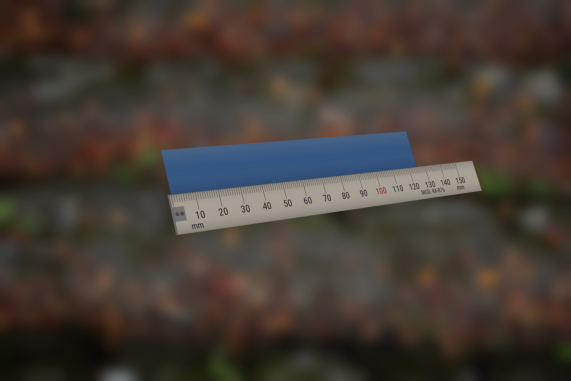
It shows 125,mm
